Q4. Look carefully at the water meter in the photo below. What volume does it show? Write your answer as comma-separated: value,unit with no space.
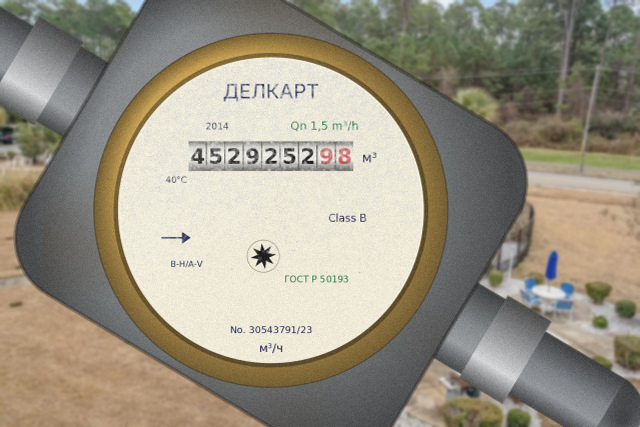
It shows 4529252.98,m³
